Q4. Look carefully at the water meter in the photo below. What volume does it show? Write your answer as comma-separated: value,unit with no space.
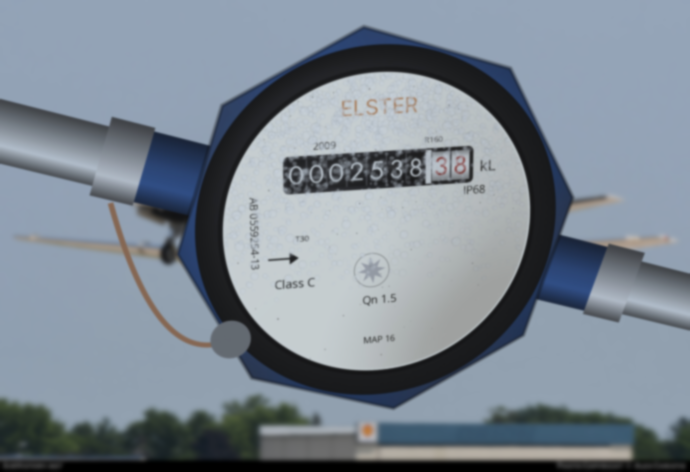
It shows 2538.38,kL
